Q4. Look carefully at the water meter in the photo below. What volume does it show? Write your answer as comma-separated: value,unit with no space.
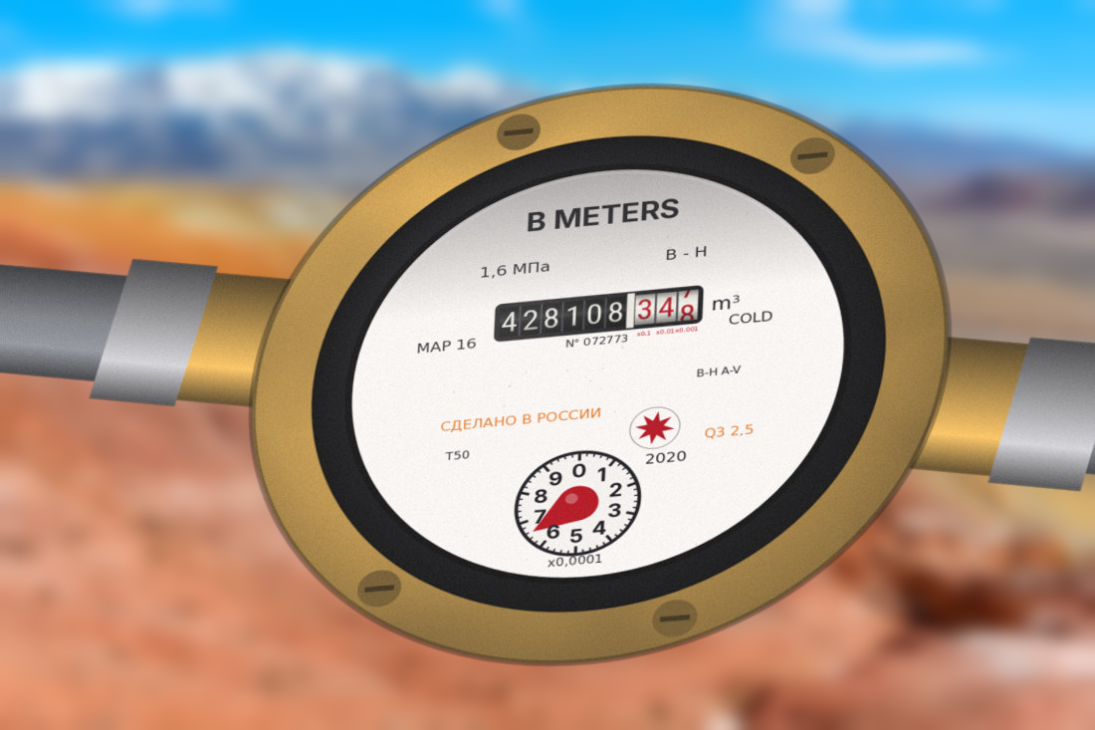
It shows 428108.3476,m³
